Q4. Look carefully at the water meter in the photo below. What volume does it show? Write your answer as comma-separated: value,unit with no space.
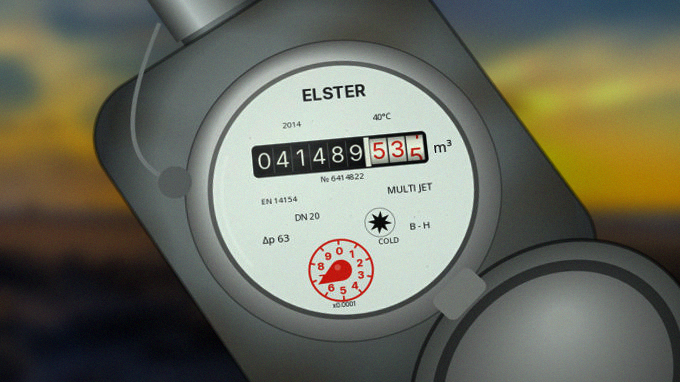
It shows 41489.5346,m³
